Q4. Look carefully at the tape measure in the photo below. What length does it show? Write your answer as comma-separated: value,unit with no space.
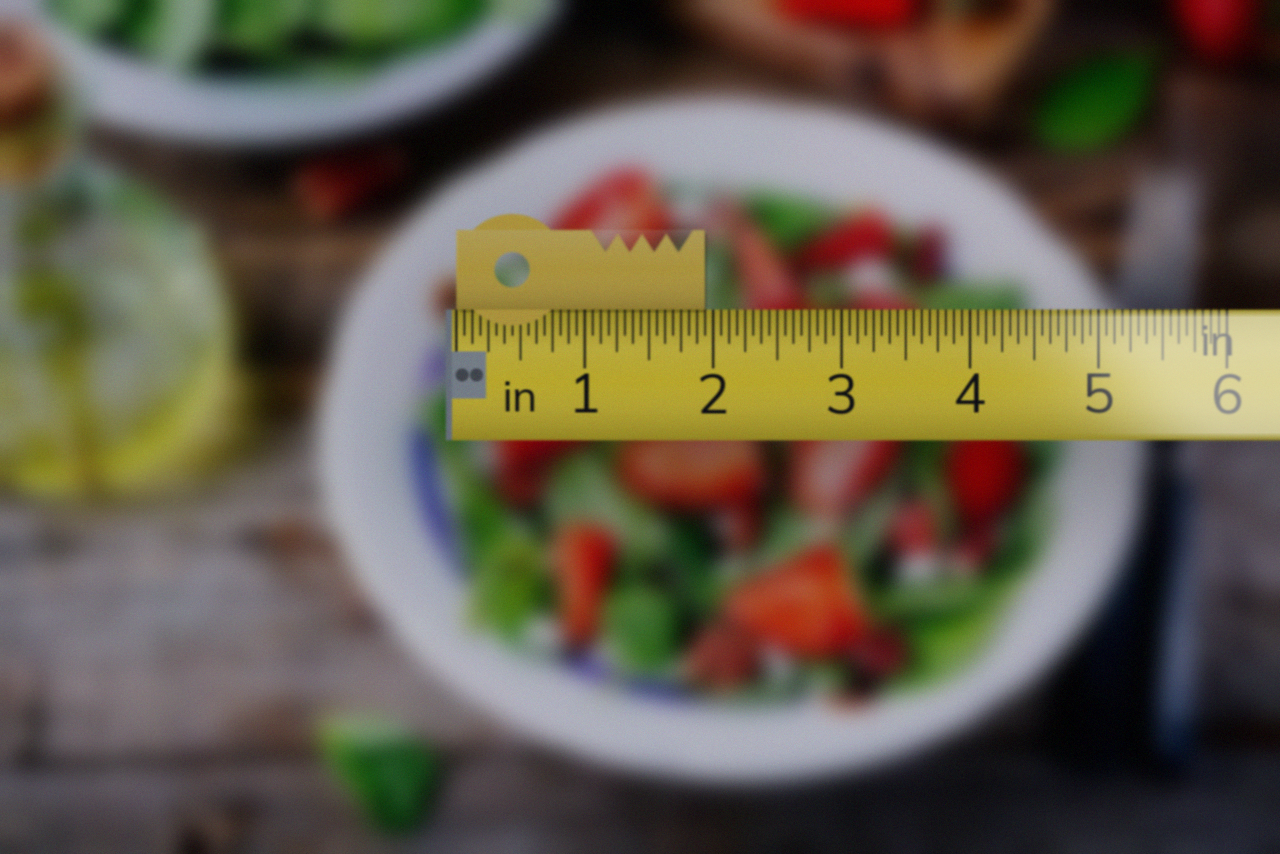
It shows 1.9375,in
